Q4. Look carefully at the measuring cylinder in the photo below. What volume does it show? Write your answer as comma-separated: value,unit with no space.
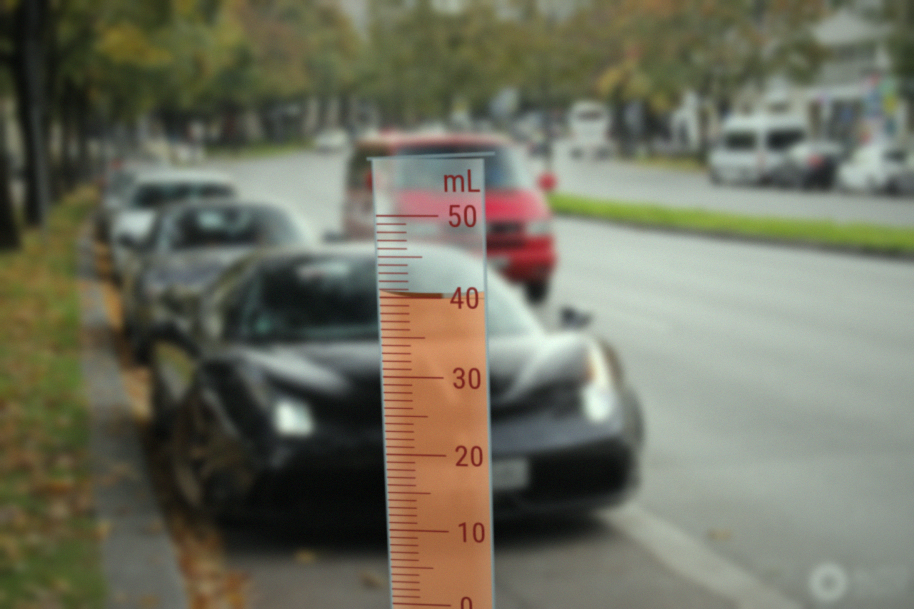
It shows 40,mL
